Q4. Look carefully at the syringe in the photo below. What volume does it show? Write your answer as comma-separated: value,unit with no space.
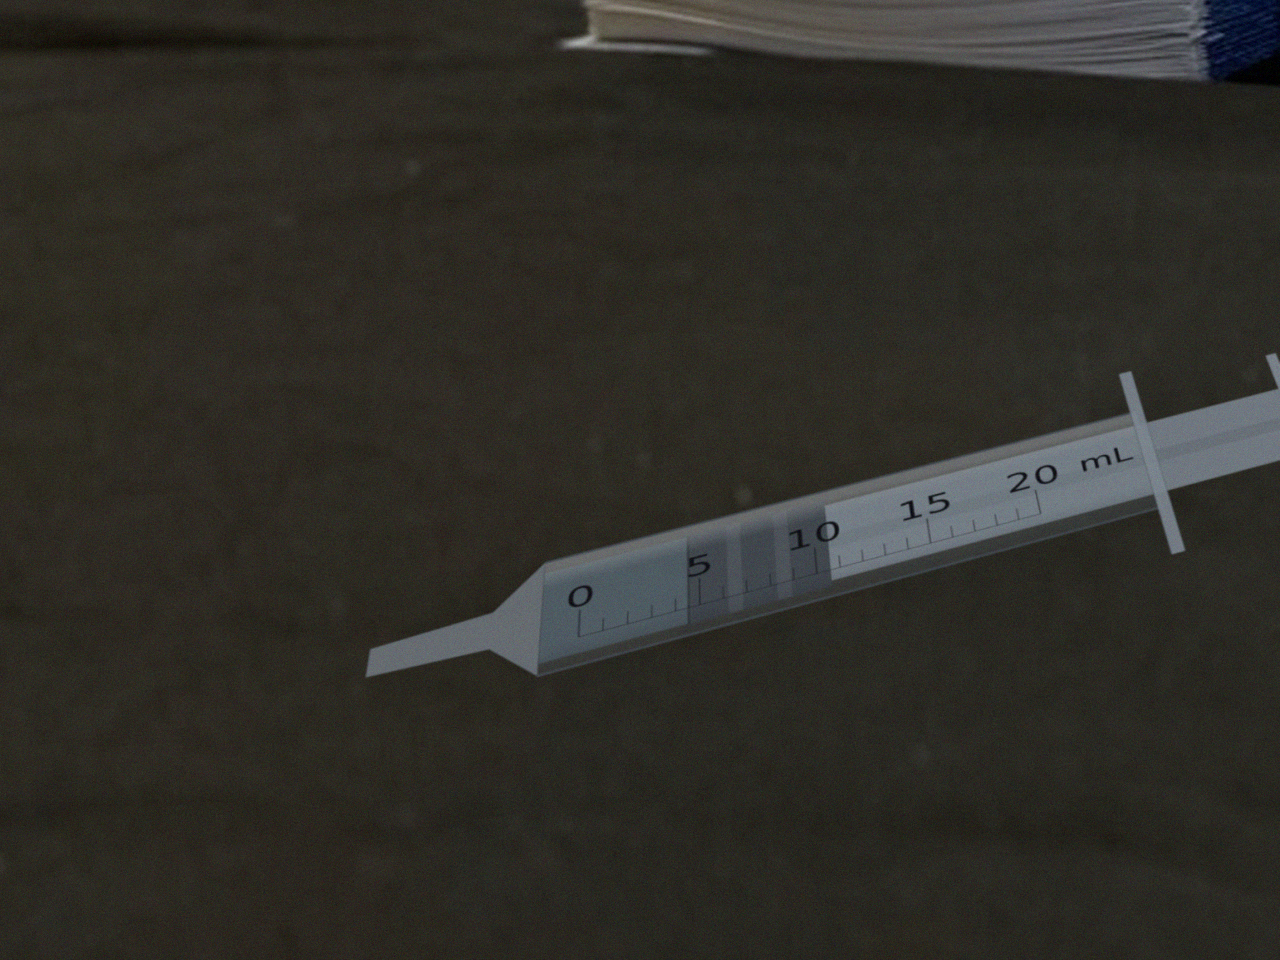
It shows 4.5,mL
